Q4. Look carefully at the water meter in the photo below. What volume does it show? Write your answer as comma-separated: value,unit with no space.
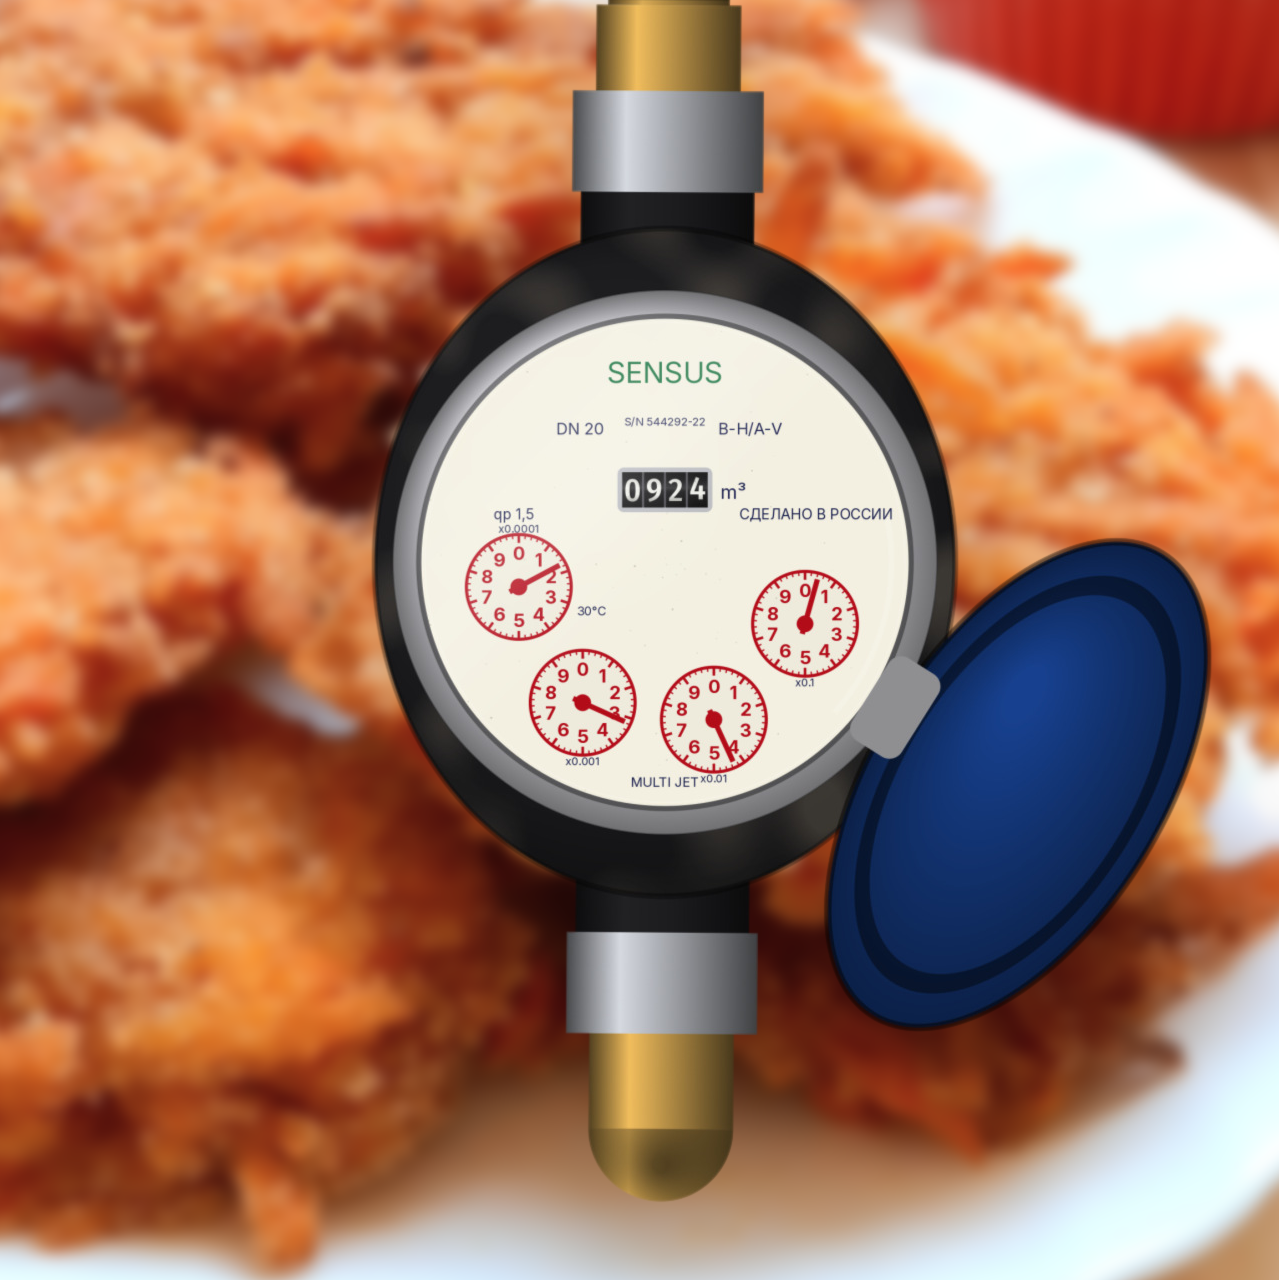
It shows 924.0431,m³
